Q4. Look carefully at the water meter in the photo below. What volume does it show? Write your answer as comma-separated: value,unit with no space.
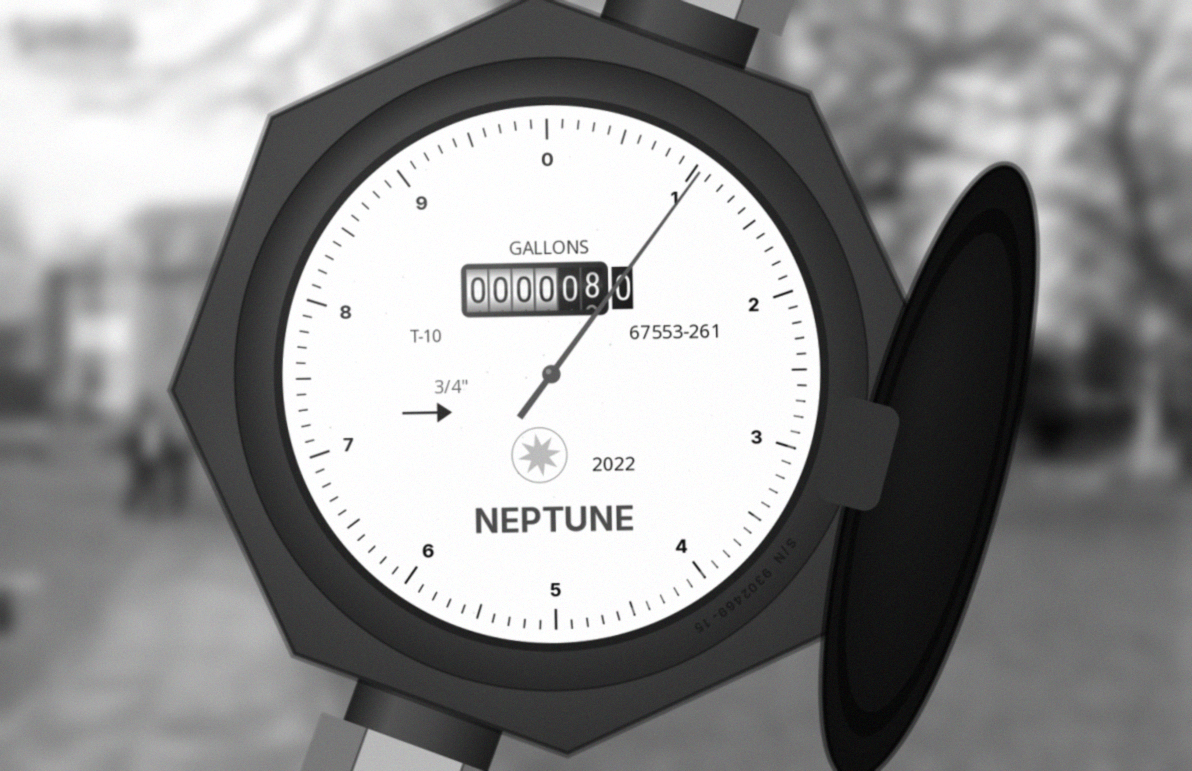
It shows 81.0,gal
